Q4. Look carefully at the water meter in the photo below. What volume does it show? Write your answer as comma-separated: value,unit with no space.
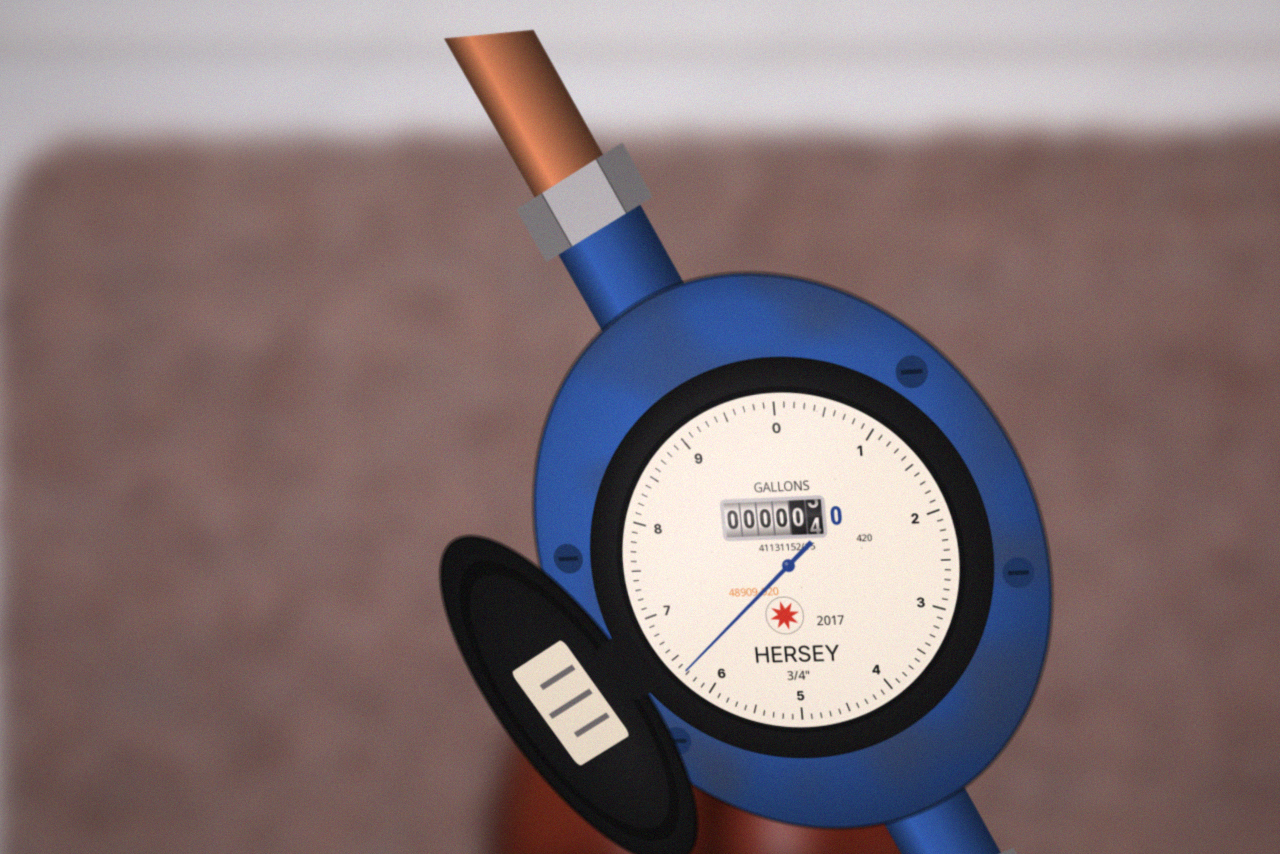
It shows 36.3,gal
